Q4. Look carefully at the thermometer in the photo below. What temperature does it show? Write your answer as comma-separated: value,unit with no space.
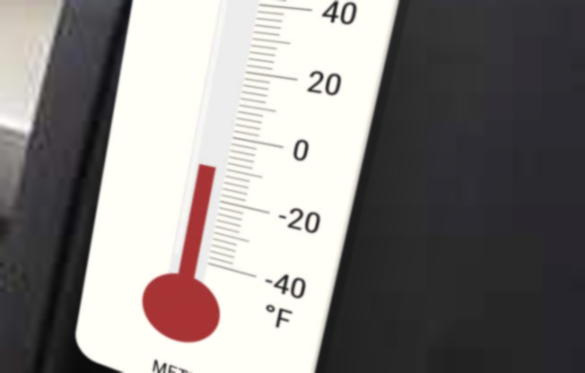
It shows -10,°F
